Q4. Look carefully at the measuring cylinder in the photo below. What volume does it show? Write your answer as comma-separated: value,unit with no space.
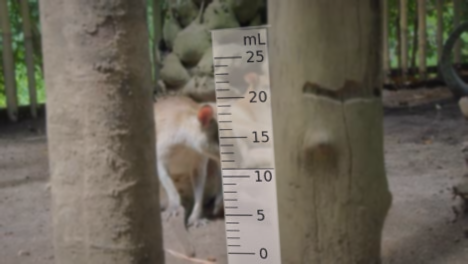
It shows 11,mL
